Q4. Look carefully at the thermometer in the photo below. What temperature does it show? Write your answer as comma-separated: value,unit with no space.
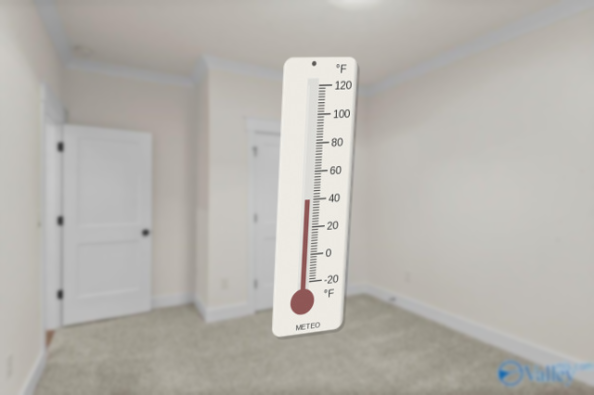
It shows 40,°F
